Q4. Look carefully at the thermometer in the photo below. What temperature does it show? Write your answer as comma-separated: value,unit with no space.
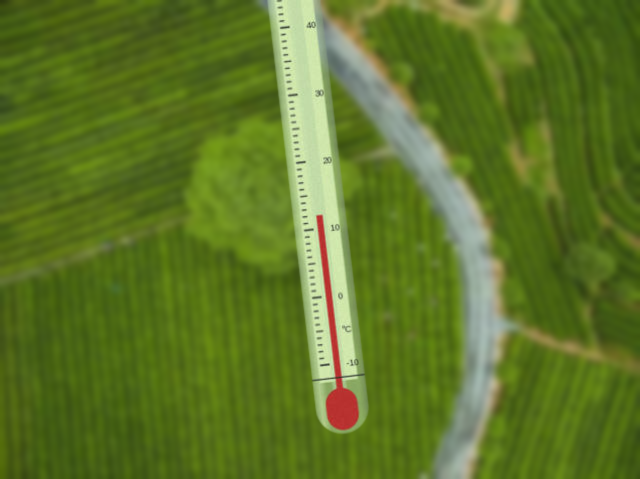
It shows 12,°C
